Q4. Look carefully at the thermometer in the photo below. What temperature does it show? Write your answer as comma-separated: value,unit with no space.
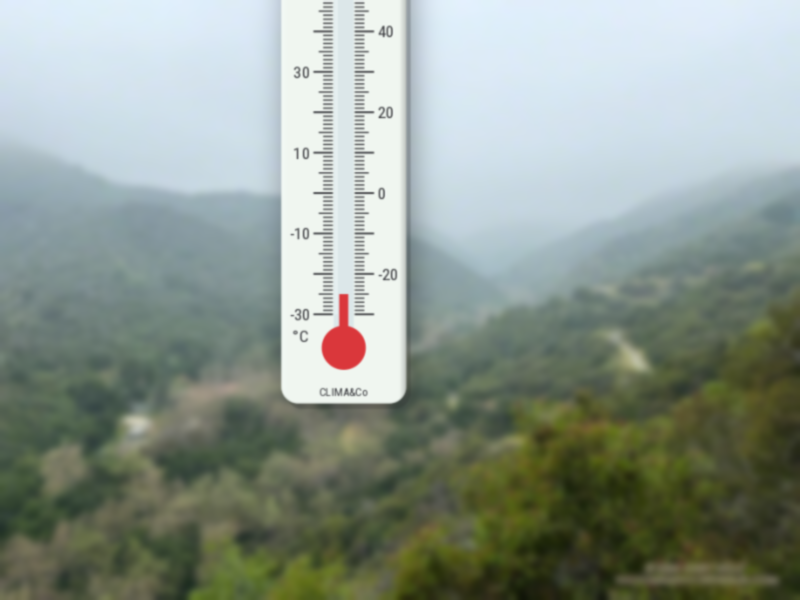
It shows -25,°C
